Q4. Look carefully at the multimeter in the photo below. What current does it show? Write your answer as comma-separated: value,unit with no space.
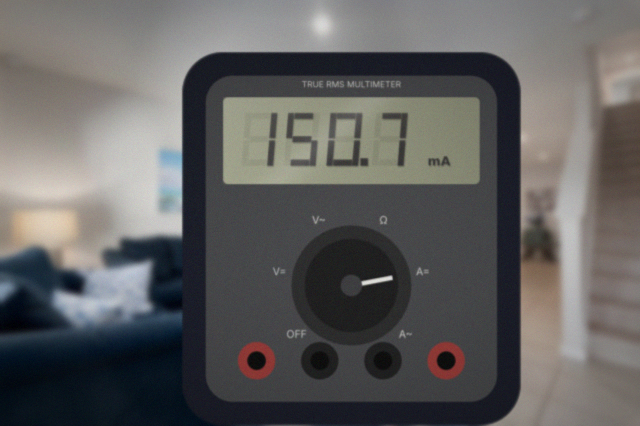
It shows 150.7,mA
